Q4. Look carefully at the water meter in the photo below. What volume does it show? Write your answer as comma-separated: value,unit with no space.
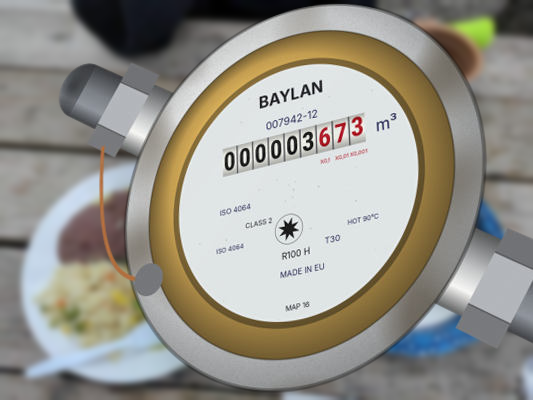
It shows 3.673,m³
